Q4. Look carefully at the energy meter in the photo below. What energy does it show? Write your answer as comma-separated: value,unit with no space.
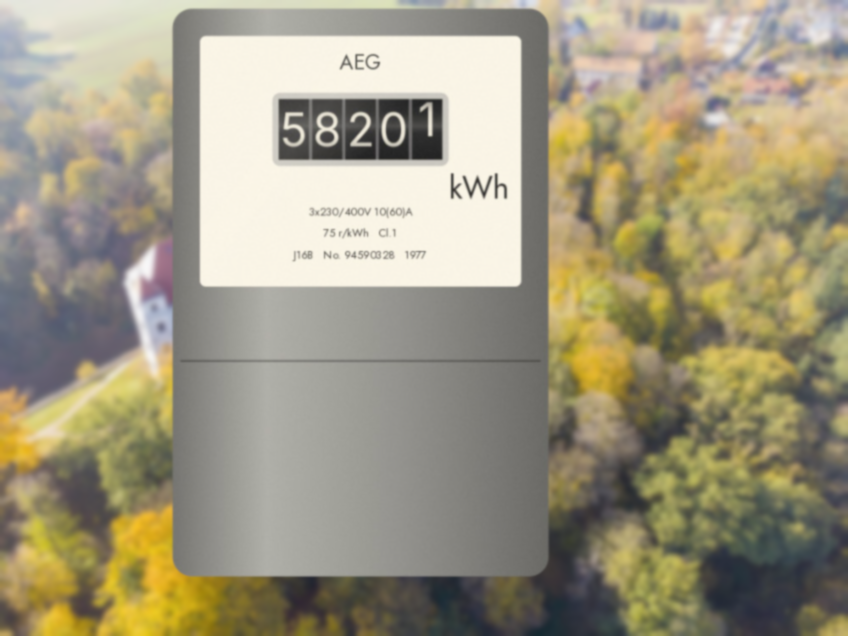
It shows 58201,kWh
